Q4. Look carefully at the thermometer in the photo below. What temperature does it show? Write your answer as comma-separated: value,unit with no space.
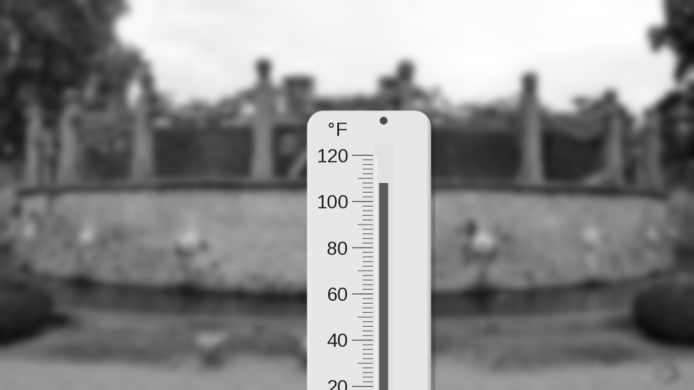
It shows 108,°F
